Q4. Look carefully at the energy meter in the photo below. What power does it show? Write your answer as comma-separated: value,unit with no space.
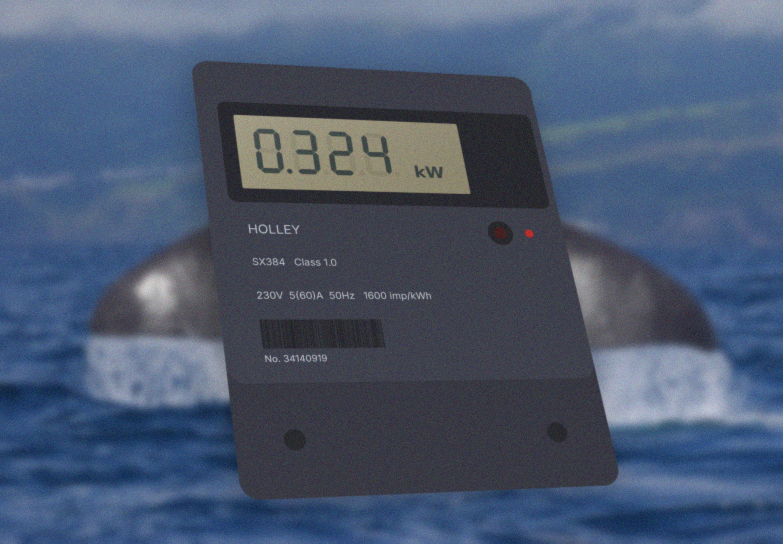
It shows 0.324,kW
